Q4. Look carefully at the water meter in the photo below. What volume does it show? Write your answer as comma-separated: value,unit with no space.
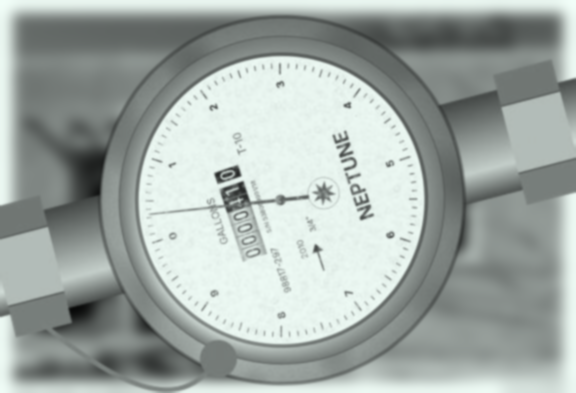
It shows 410.3,gal
